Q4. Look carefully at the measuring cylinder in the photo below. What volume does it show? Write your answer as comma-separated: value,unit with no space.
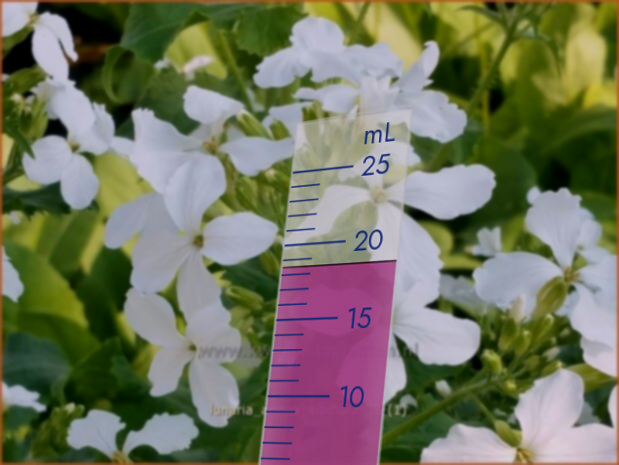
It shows 18.5,mL
